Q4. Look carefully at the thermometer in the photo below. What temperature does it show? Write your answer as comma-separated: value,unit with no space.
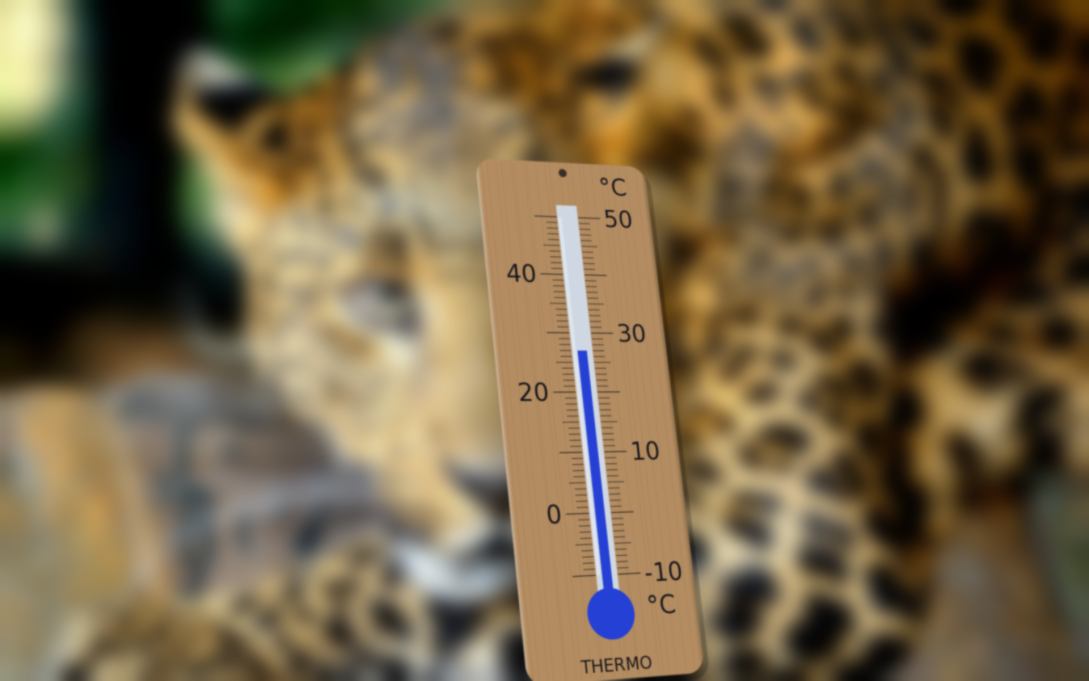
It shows 27,°C
